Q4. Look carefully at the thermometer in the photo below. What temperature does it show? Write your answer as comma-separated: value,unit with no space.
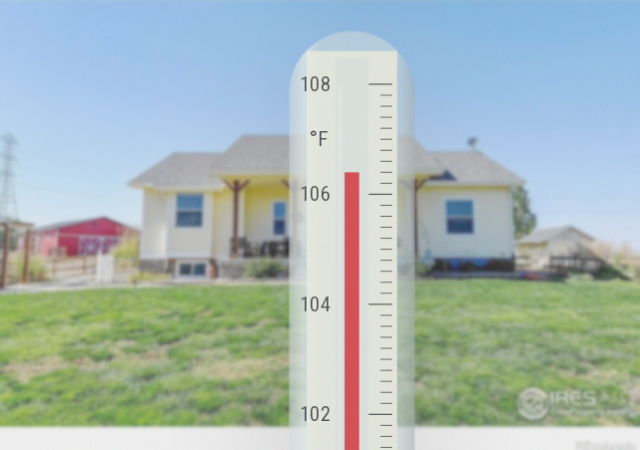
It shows 106.4,°F
